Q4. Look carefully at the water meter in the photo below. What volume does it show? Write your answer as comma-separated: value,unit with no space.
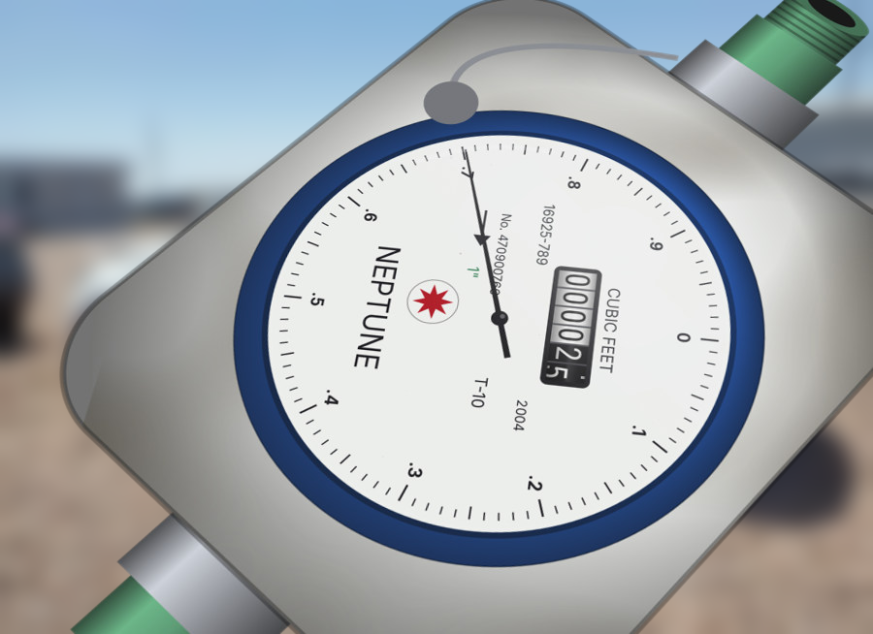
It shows 24.70,ft³
